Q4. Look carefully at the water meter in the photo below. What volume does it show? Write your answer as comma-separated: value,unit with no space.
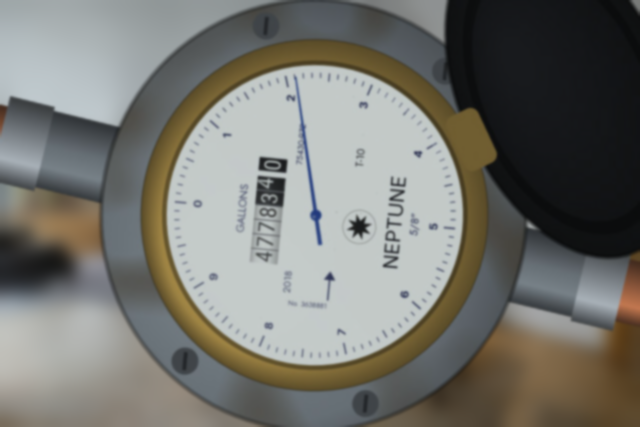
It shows 4778342.1,gal
